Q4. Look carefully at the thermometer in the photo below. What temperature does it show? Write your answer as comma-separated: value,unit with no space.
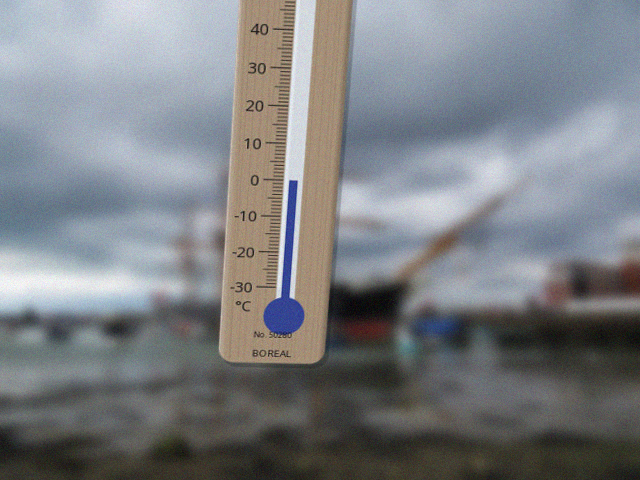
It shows 0,°C
